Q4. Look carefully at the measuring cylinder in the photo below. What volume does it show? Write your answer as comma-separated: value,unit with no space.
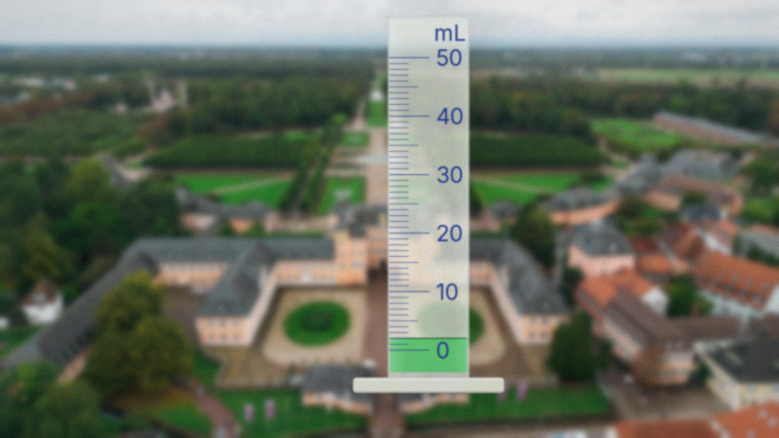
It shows 2,mL
